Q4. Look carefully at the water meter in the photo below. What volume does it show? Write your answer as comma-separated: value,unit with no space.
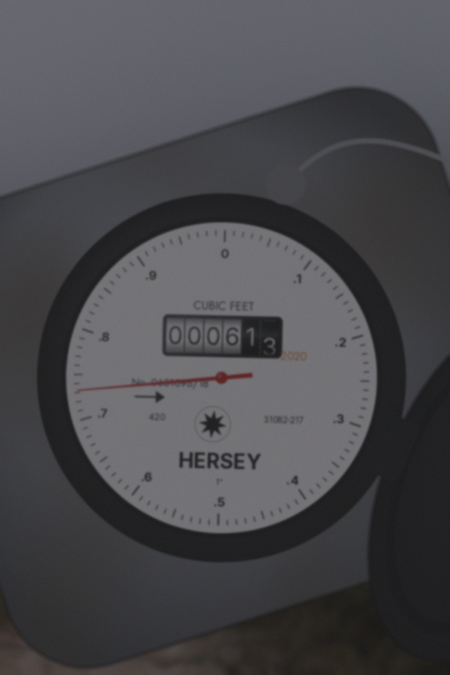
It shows 612.73,ft³
